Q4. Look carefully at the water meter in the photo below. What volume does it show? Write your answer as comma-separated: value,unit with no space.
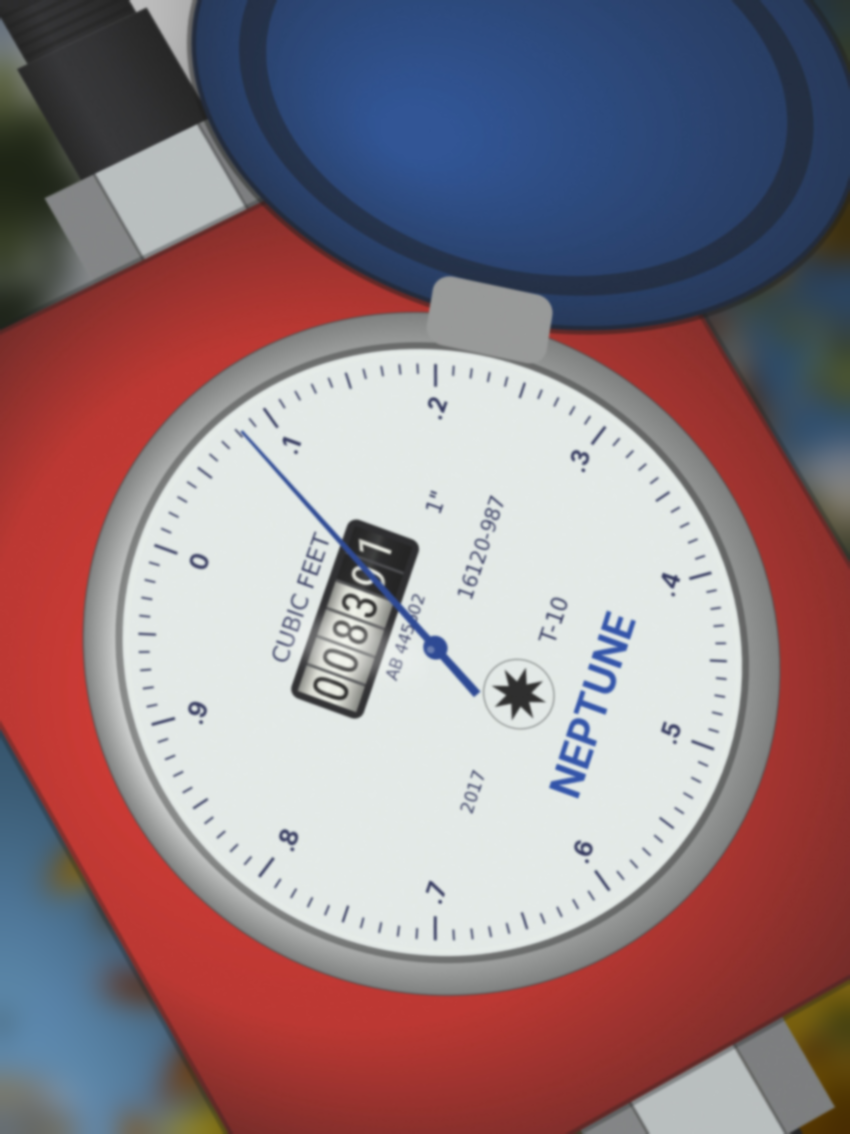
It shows 8391.08,ft³
